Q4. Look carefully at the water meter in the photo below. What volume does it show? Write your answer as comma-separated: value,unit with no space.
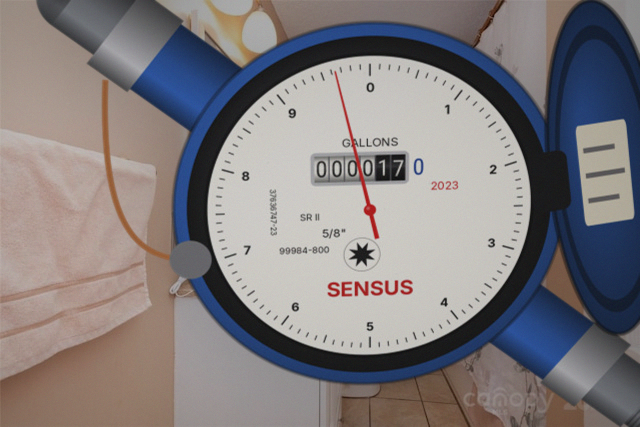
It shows 169.6,gal
